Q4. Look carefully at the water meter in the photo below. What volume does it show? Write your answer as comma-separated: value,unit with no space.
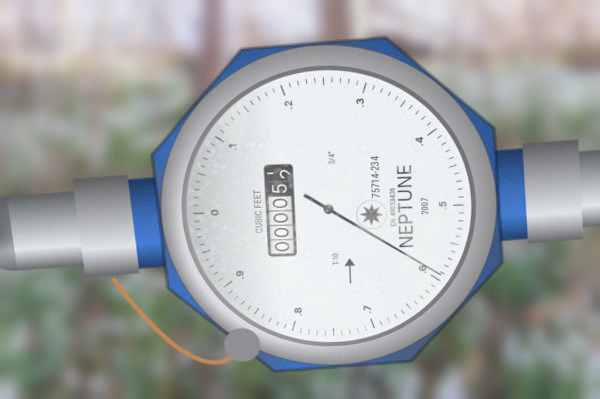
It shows 51.59,ft³
